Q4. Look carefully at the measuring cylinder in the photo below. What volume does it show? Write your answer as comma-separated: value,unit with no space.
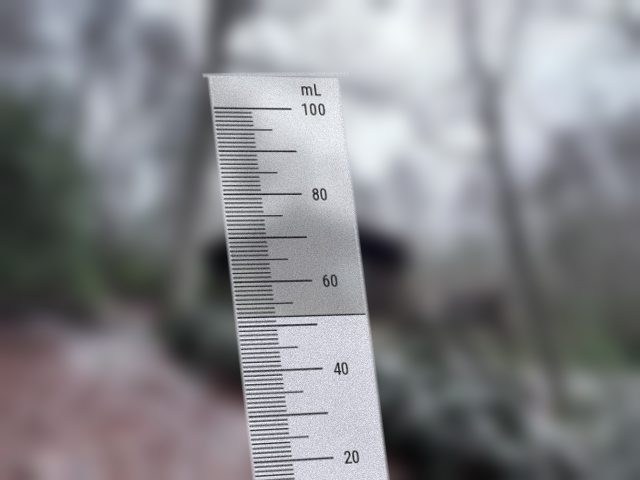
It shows 52,mL
